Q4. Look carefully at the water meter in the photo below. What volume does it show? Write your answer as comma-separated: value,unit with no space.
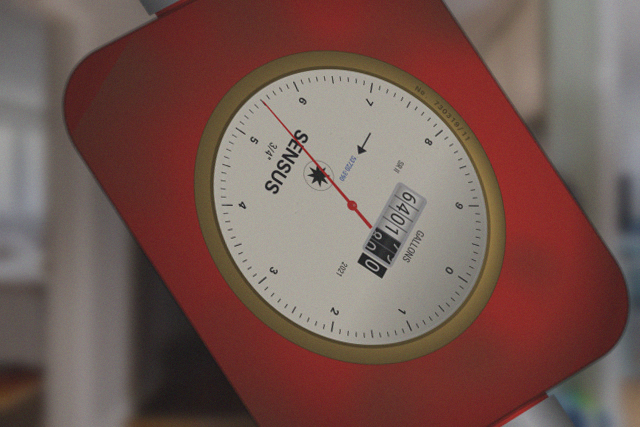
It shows 6401795.5,gal
